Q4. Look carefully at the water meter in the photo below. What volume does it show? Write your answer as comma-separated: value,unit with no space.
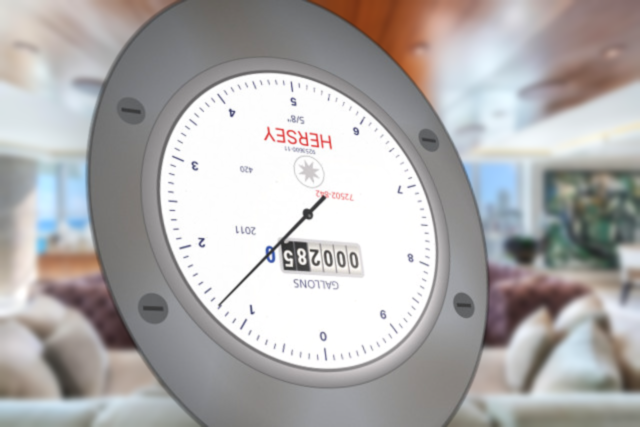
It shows 2851.3,gal
